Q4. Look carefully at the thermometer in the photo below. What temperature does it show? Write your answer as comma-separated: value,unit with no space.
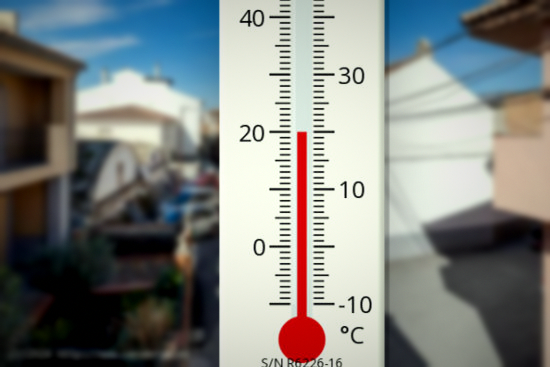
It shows 20,°C
